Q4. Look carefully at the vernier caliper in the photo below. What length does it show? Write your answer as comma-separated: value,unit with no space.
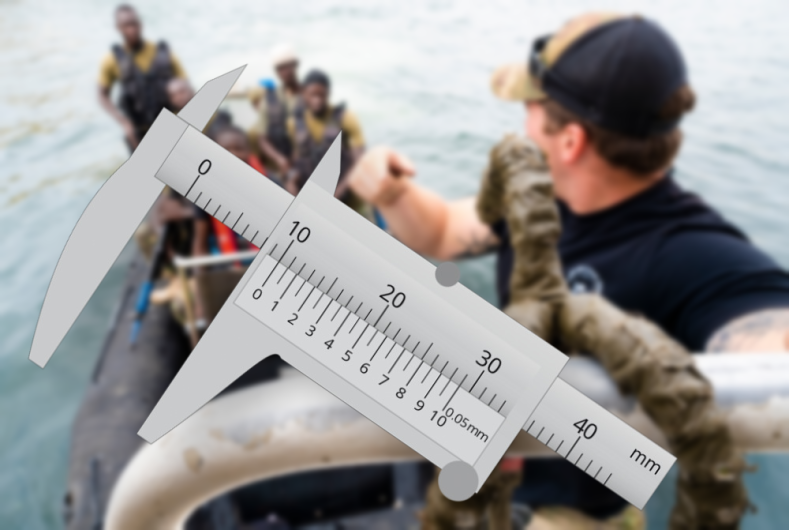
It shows 10.0,mm
